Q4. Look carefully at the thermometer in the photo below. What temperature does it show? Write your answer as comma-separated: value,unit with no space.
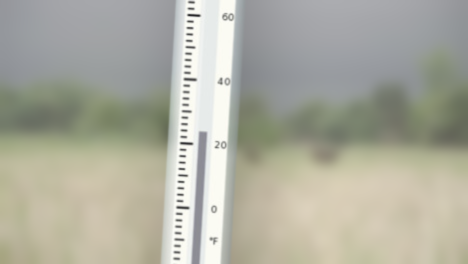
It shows 24,°F
